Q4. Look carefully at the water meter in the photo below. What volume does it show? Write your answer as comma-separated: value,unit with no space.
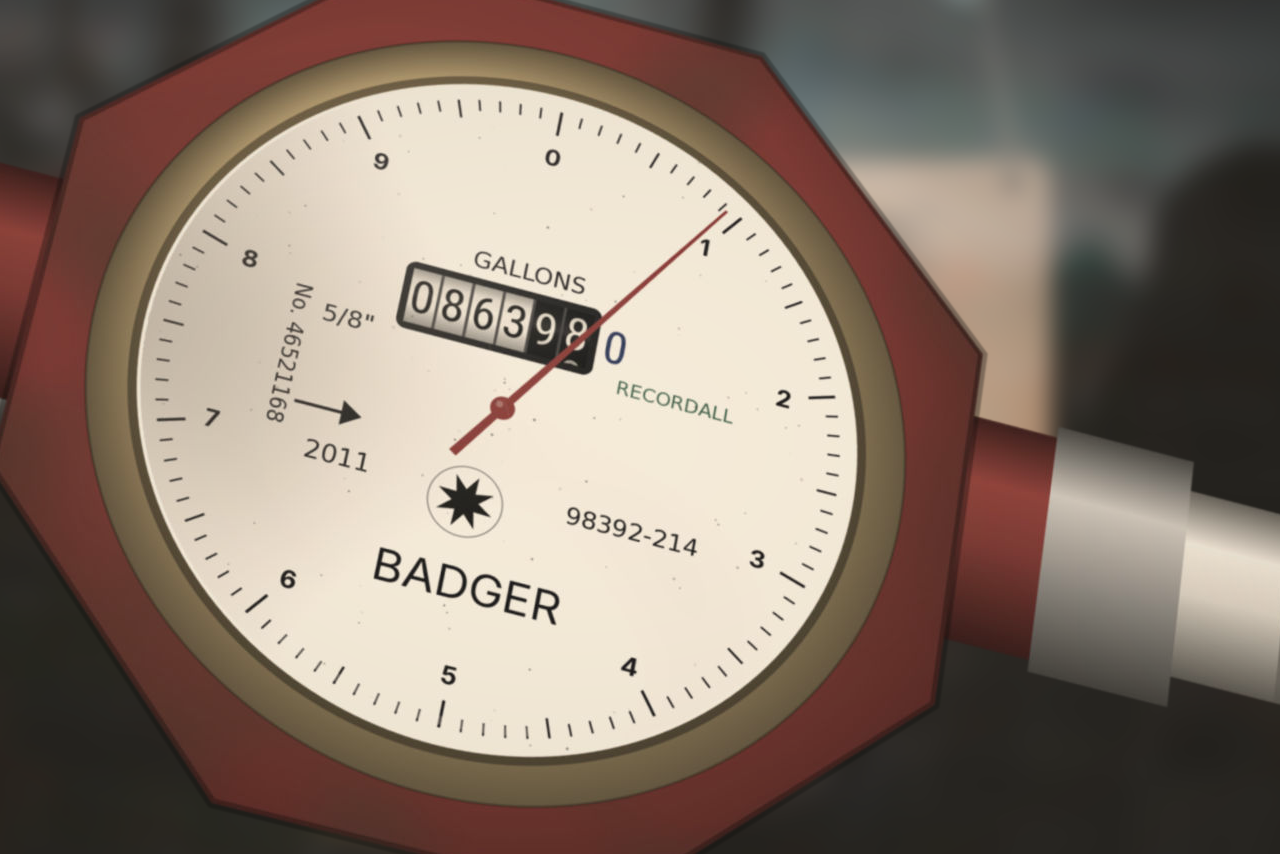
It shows 863980.9,gal
